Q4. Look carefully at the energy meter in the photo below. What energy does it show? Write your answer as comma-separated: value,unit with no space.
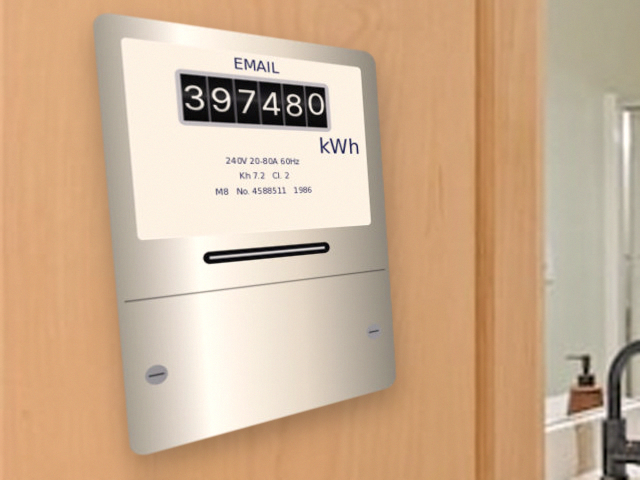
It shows 397480,kWh
